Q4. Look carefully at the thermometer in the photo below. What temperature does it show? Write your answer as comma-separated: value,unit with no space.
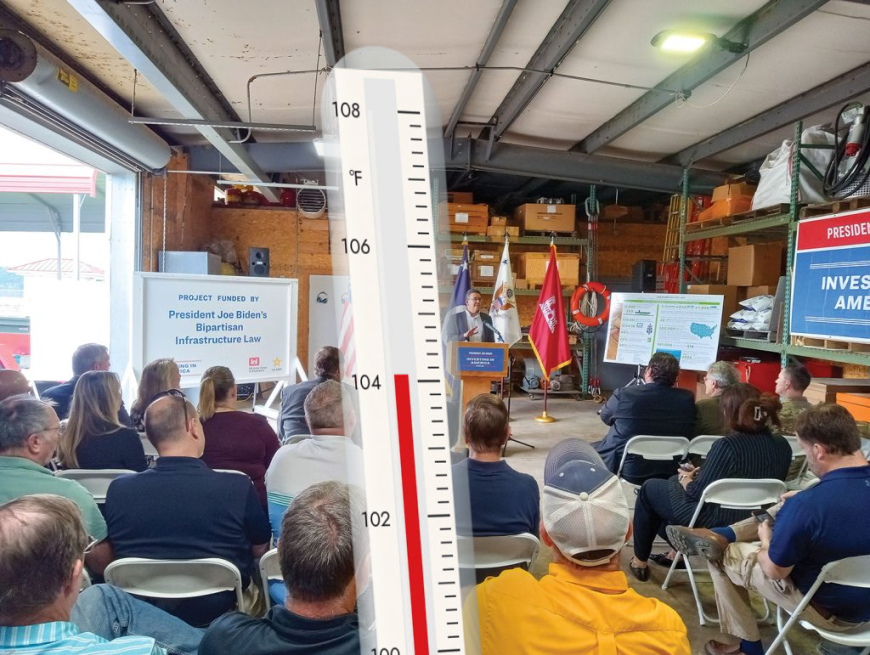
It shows 104.1,°F
